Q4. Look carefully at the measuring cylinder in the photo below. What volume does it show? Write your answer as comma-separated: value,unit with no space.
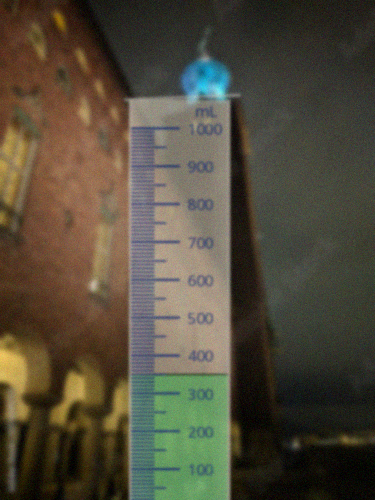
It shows 350,mL
